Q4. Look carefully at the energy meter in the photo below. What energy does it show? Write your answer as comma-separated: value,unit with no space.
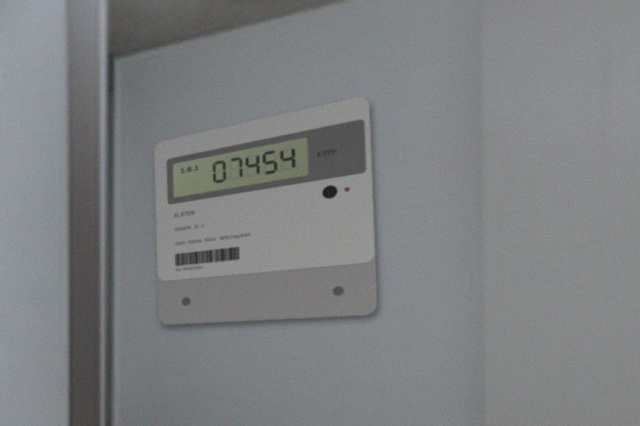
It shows 7454,kWh
